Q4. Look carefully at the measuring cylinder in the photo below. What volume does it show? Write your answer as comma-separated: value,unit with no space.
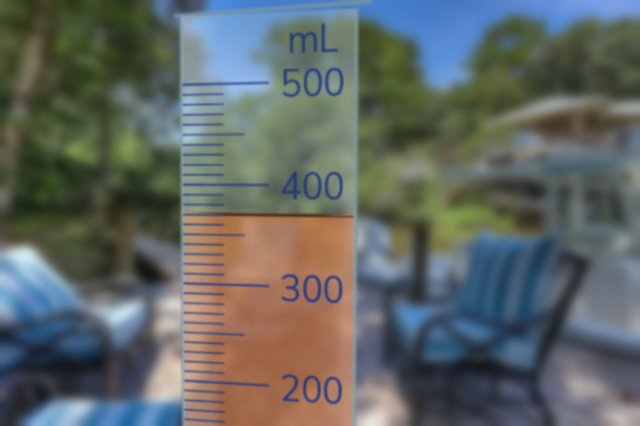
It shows 370,mL
